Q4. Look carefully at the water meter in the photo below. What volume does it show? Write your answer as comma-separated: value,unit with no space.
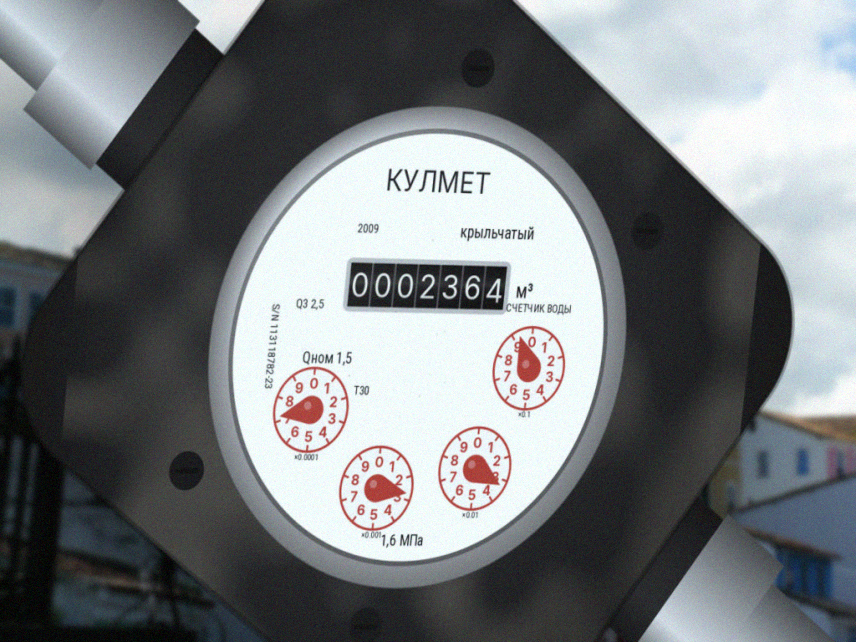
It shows 2363.9327,m³
